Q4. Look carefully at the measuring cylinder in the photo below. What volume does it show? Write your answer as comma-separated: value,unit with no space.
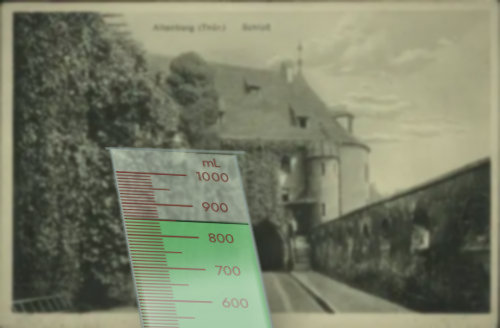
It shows 850,mL
